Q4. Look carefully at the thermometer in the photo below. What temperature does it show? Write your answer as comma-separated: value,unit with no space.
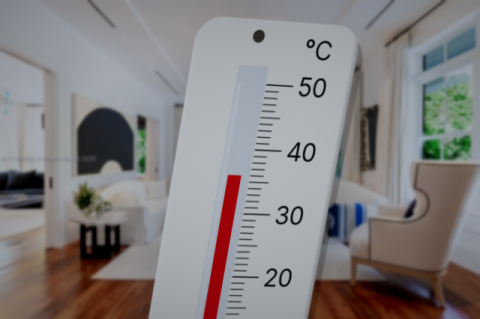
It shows 36,°C
